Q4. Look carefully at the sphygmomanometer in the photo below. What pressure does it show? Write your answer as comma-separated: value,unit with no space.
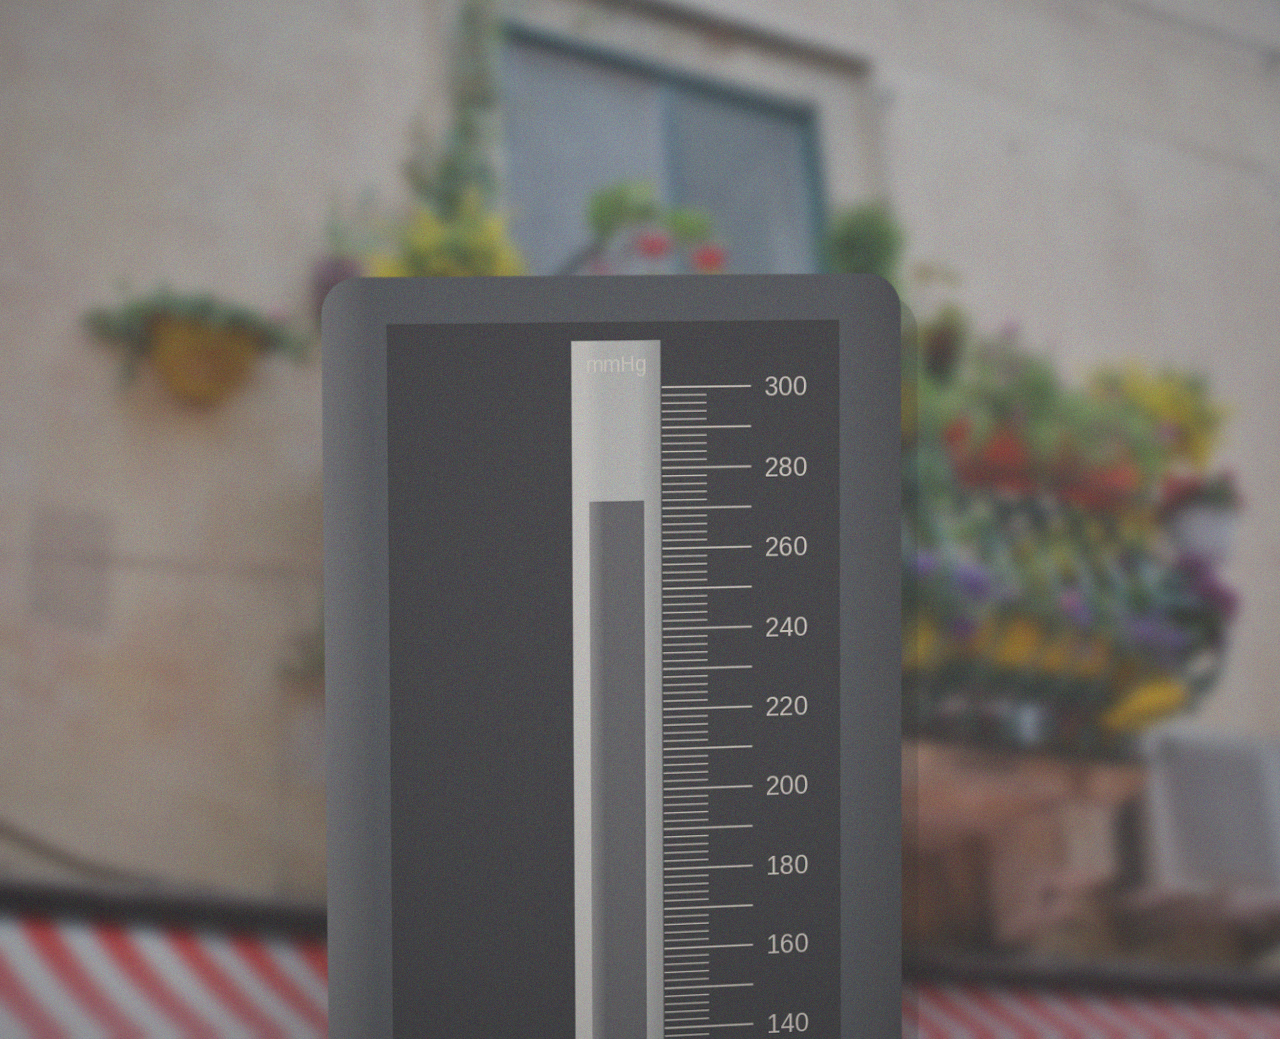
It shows 272,mmHg
